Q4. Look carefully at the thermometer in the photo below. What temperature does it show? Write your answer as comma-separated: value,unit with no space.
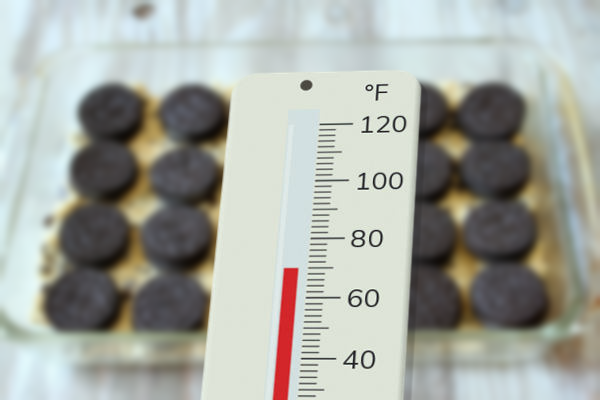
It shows 70,°F
